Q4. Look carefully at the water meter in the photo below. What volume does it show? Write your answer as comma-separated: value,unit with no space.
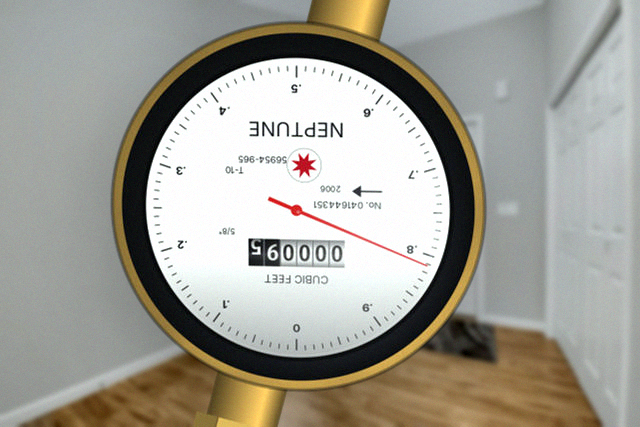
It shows 94.81,ft³
